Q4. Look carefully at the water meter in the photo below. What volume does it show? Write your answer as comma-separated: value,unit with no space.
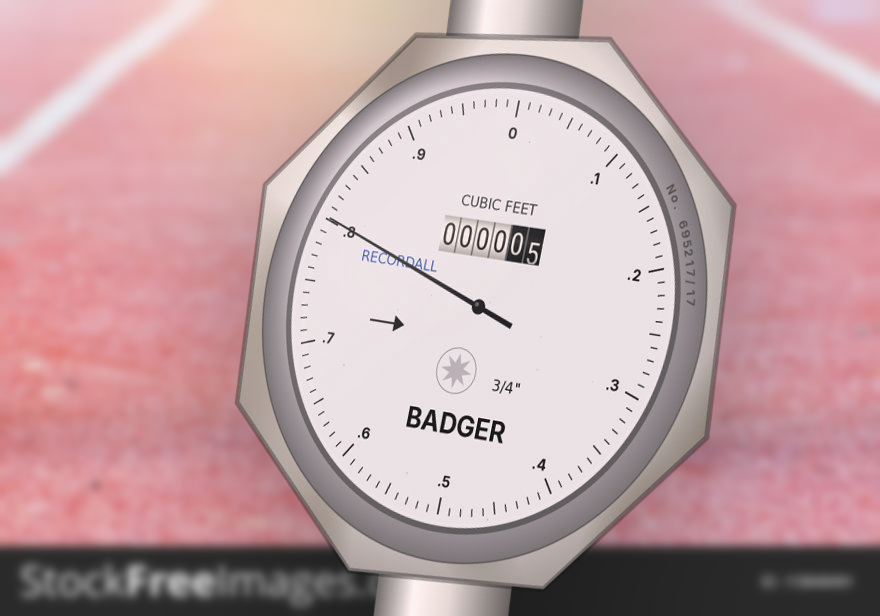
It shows 4.80,ft³
